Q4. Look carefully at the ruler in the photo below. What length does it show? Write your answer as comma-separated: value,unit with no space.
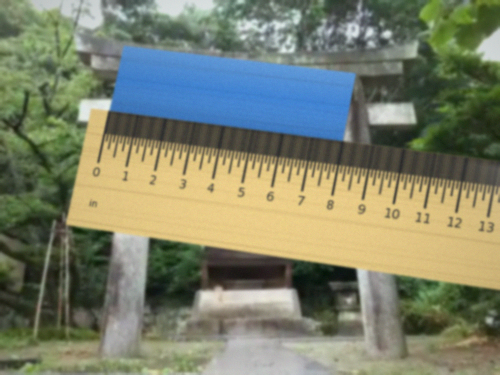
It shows 8,in
